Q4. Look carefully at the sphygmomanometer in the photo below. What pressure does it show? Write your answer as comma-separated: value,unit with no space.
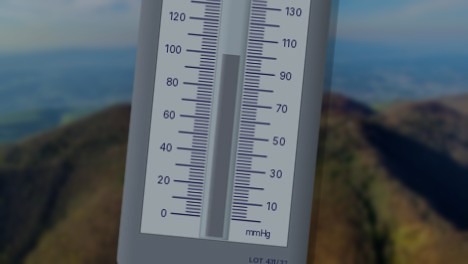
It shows 100,mmHg
